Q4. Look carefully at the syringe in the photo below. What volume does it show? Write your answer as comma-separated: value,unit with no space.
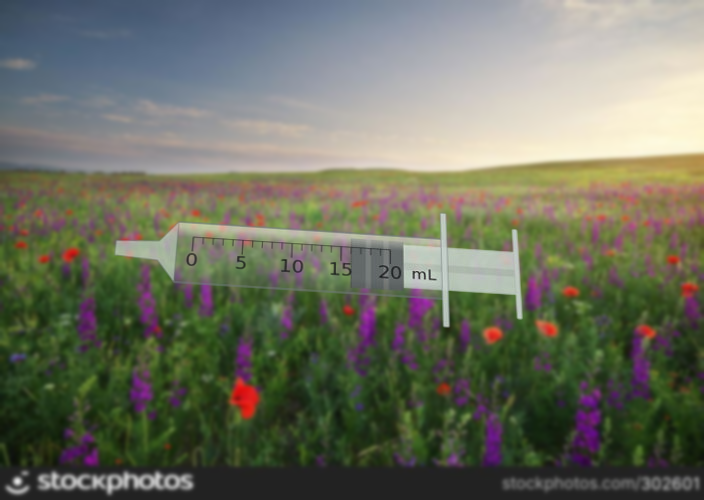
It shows 16,mL
